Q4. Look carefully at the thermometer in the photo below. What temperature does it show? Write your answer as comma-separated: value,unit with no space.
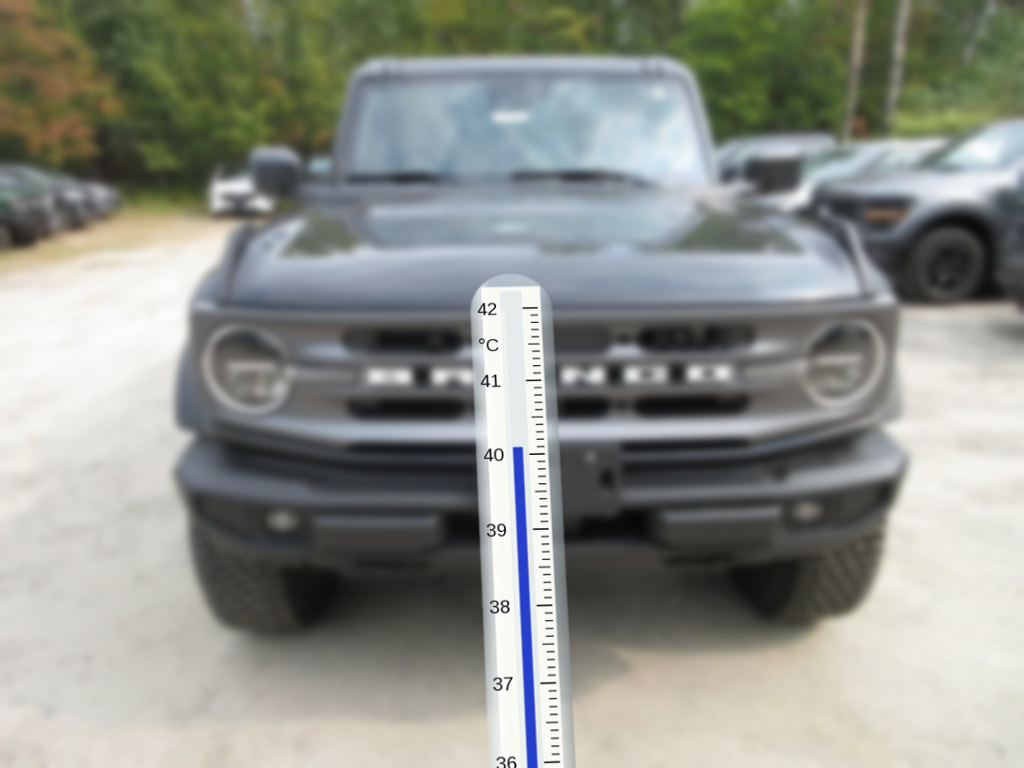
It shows 40.1,°C
